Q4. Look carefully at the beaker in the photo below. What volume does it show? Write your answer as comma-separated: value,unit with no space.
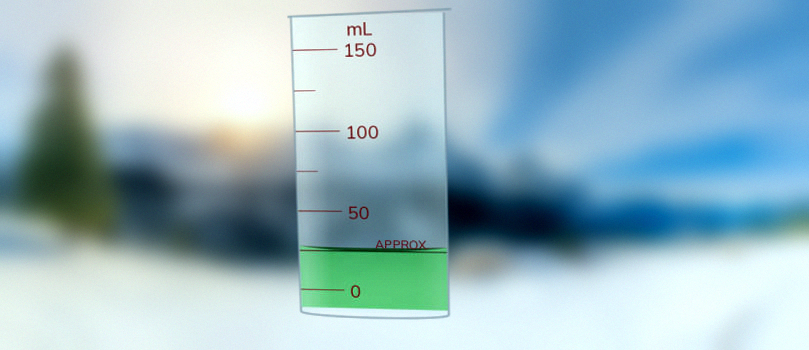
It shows 25,mL
